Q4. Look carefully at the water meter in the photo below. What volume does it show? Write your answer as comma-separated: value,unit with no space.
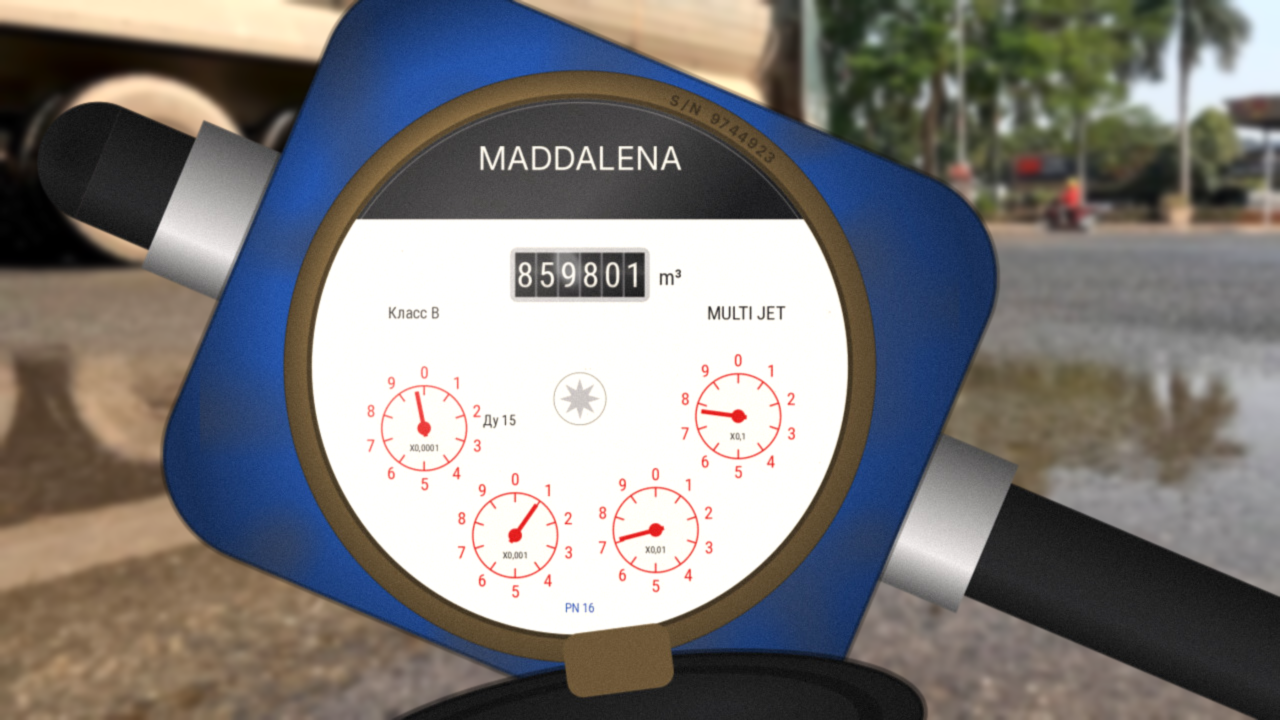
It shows 859801.7709,m³
